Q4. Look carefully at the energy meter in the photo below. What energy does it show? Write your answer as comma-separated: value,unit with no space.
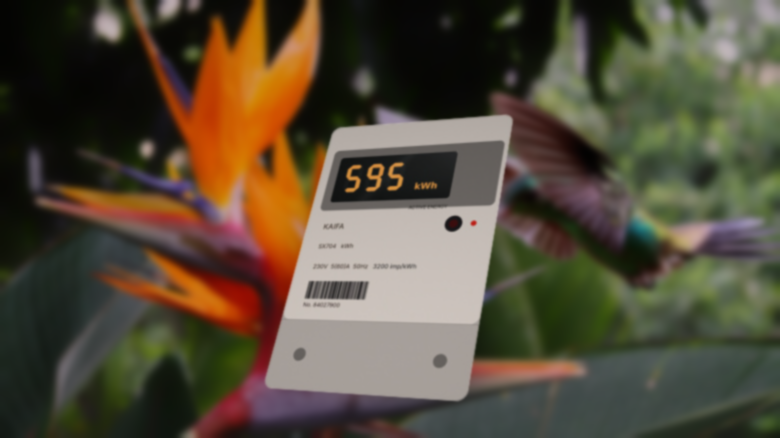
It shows 595,kWh
